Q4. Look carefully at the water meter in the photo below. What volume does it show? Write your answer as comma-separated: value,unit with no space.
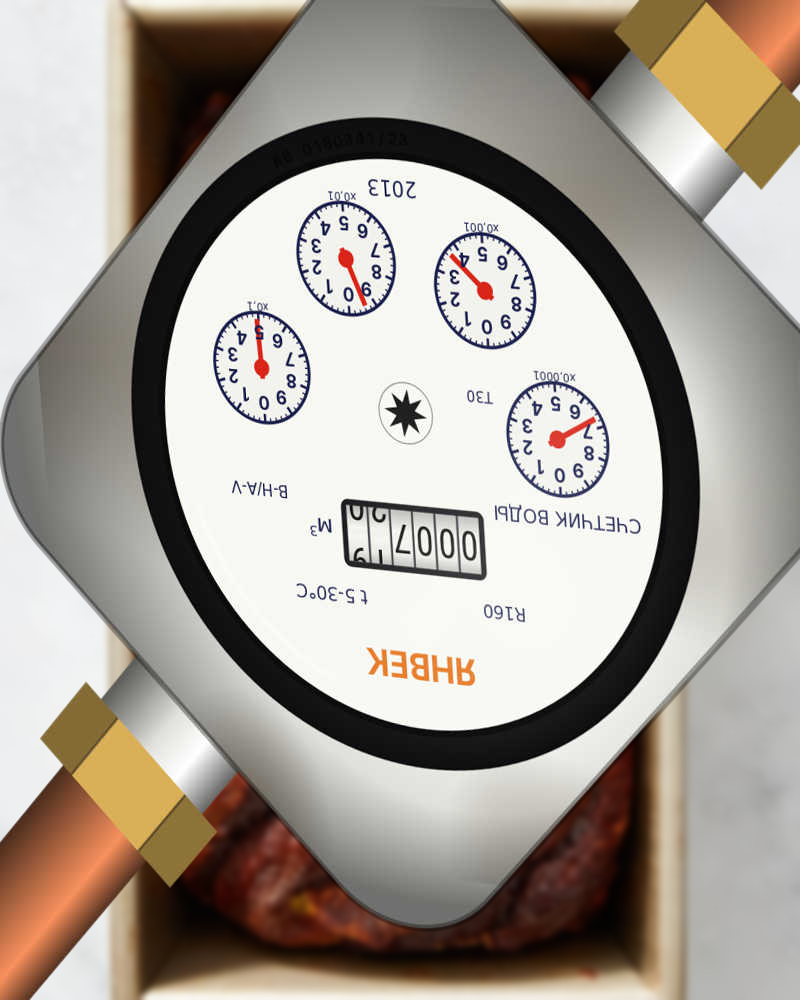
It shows 719.4936,m³
